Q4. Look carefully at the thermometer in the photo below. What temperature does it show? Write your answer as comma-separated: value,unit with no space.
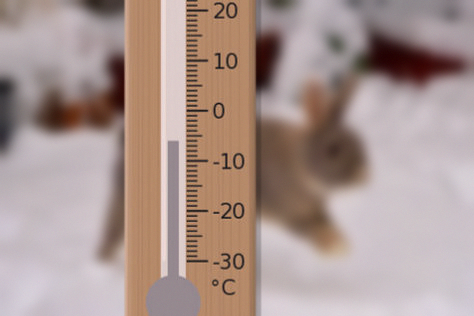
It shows -6,°C
